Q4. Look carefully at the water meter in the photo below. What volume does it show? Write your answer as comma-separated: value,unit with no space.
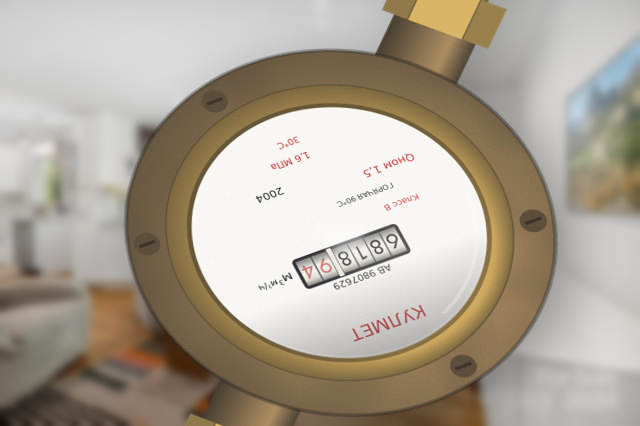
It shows 6818.94,m³
